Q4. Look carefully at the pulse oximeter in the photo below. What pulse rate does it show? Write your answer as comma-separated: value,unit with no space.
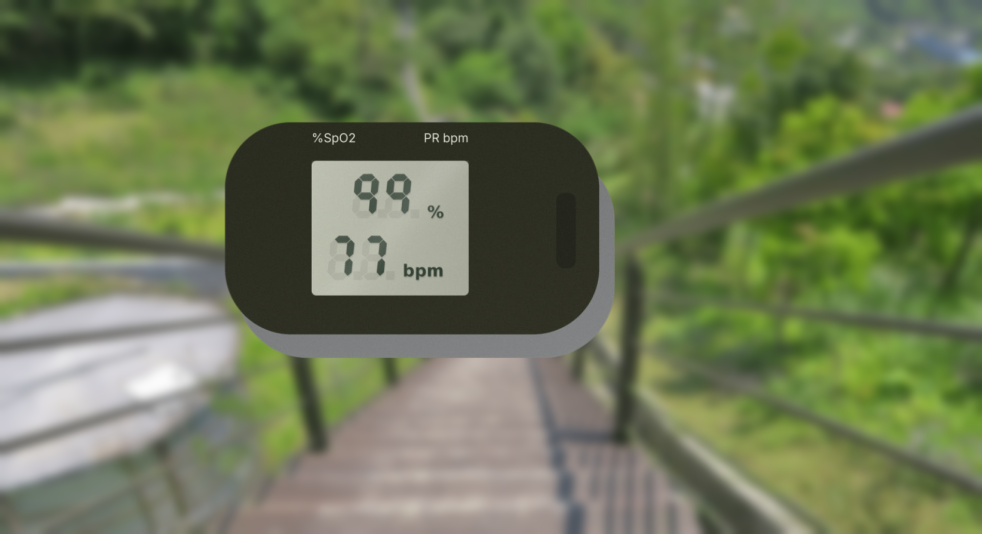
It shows 77,bpm
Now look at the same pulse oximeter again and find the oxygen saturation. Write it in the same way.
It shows 99,%
